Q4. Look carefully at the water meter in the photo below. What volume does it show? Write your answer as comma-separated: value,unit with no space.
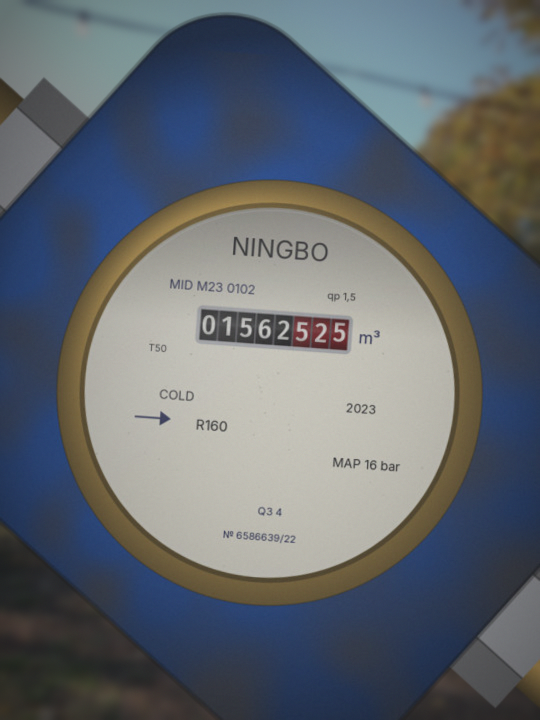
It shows 1562.525,m³
